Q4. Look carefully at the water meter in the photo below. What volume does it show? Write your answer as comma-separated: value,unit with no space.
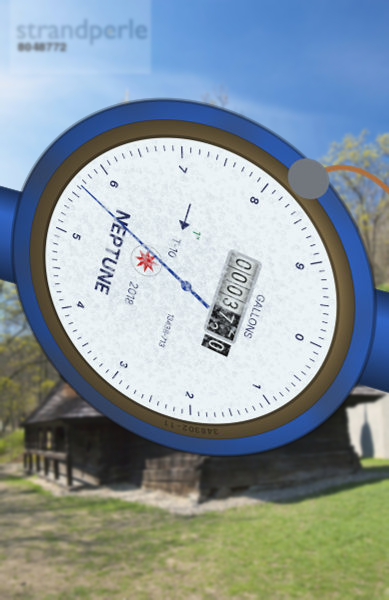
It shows 3725.6,gal
